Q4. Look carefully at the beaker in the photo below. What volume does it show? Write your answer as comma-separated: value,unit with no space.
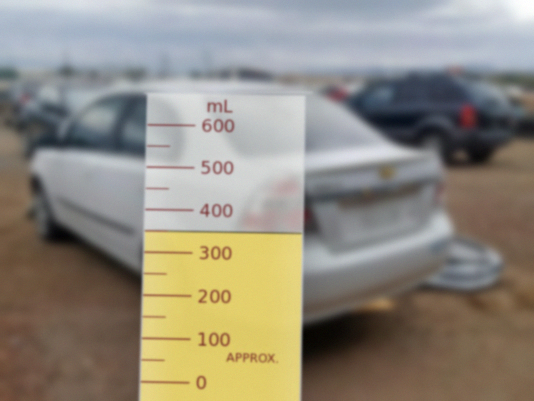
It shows 350,mL
